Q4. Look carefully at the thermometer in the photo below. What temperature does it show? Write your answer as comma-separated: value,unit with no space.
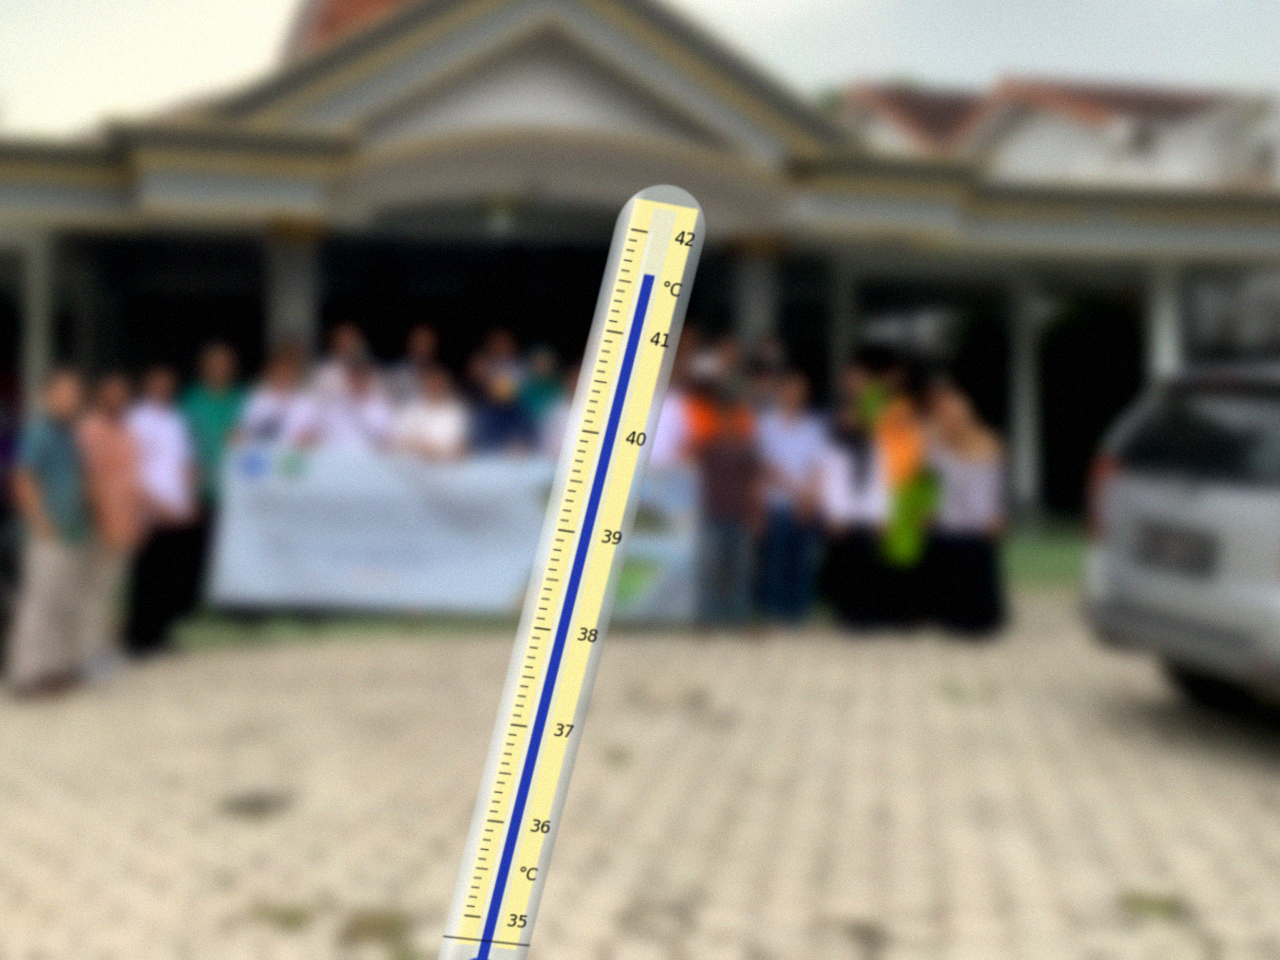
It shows 41.6,°C
